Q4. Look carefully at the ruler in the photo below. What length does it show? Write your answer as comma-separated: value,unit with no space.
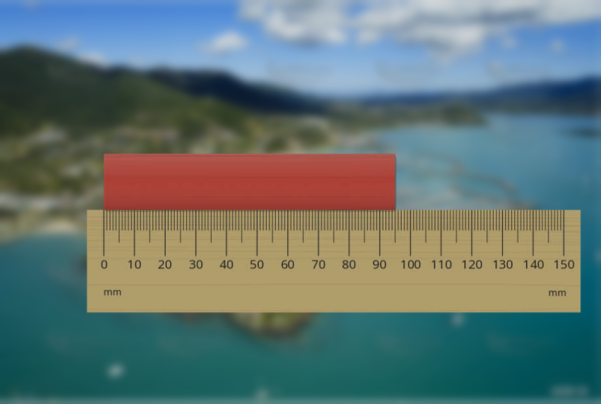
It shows 95,mm
